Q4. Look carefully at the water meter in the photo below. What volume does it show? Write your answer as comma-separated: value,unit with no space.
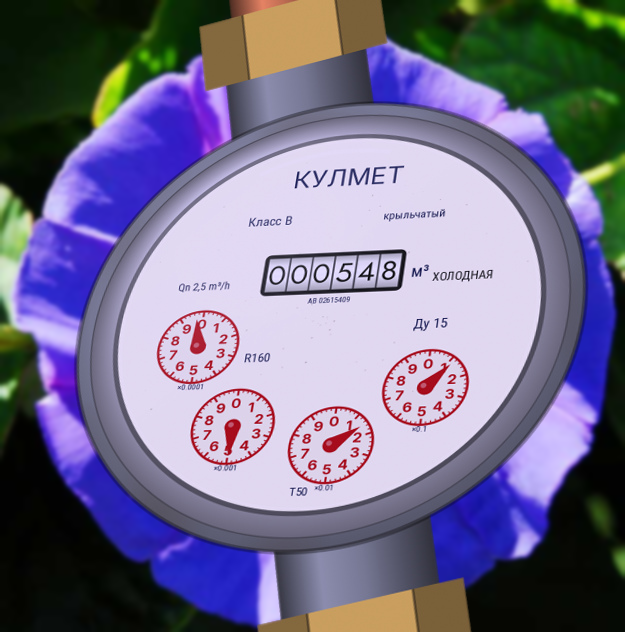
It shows 548.1149,m³
